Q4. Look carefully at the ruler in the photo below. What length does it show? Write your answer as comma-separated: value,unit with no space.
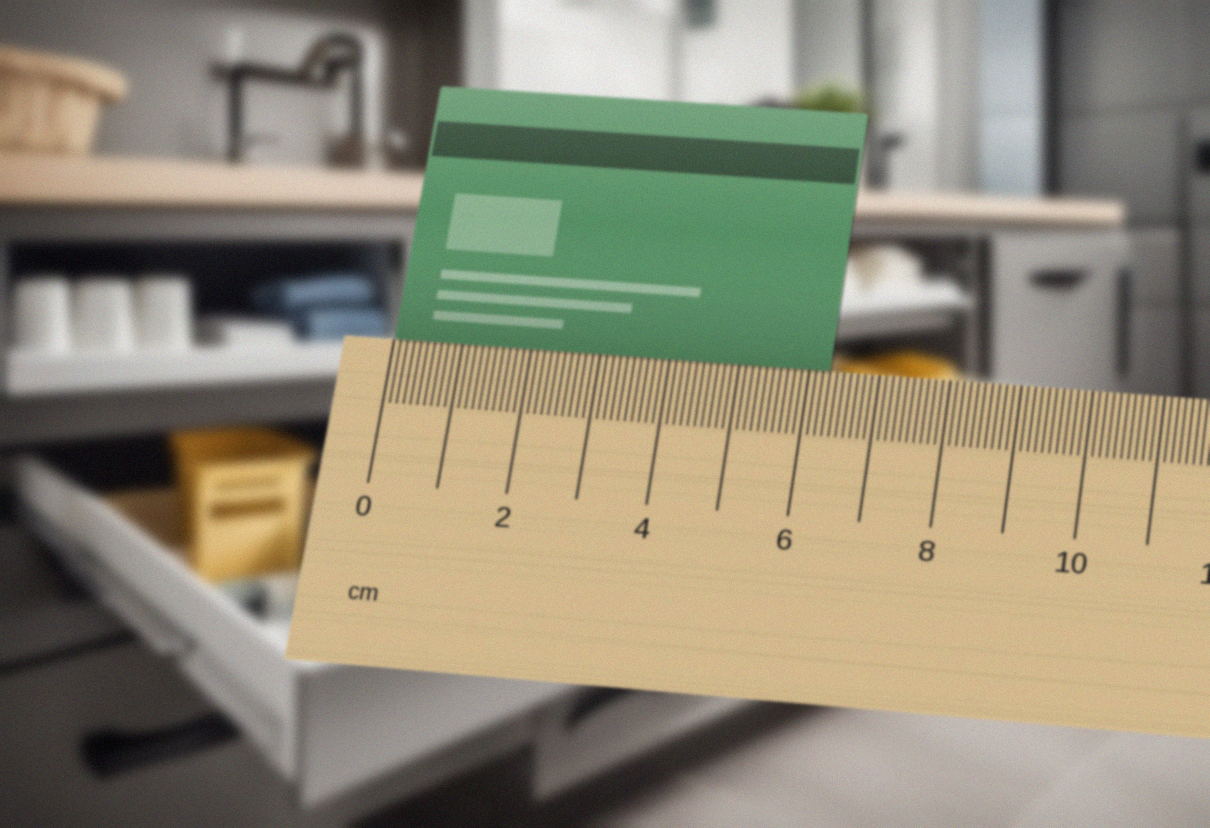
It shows 6.3,cm
